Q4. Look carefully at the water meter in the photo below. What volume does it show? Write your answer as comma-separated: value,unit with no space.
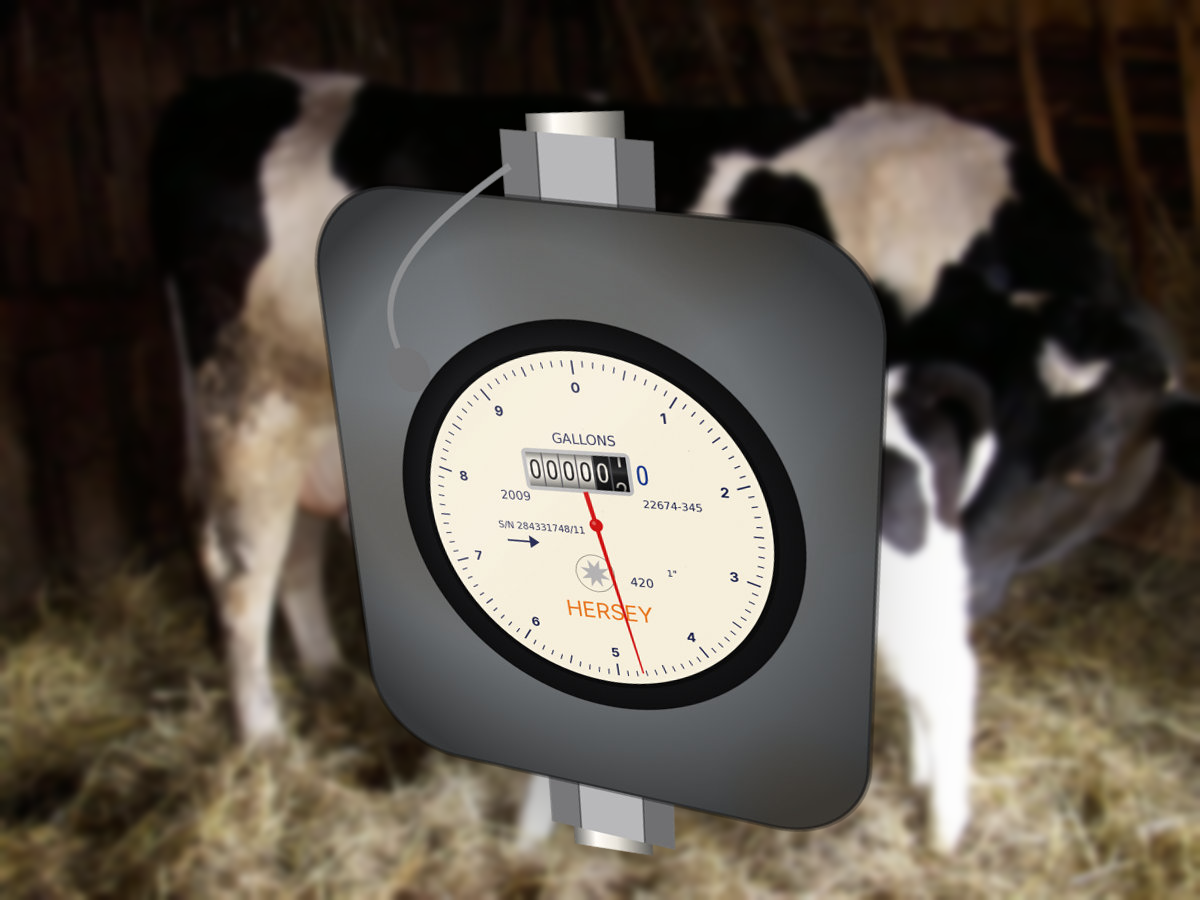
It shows 14.7,gal
